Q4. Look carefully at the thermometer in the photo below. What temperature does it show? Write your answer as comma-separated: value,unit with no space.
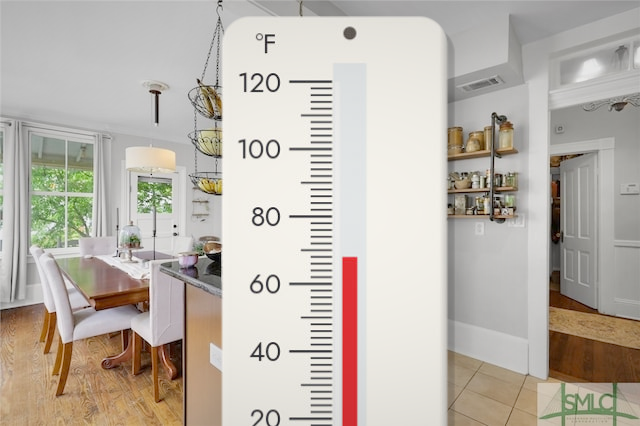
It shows 68,°F
